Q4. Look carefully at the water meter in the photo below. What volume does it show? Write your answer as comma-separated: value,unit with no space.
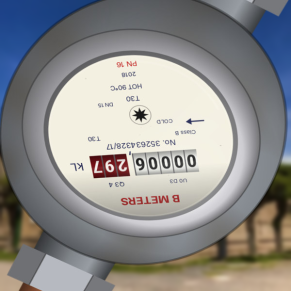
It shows 6.297,kL
